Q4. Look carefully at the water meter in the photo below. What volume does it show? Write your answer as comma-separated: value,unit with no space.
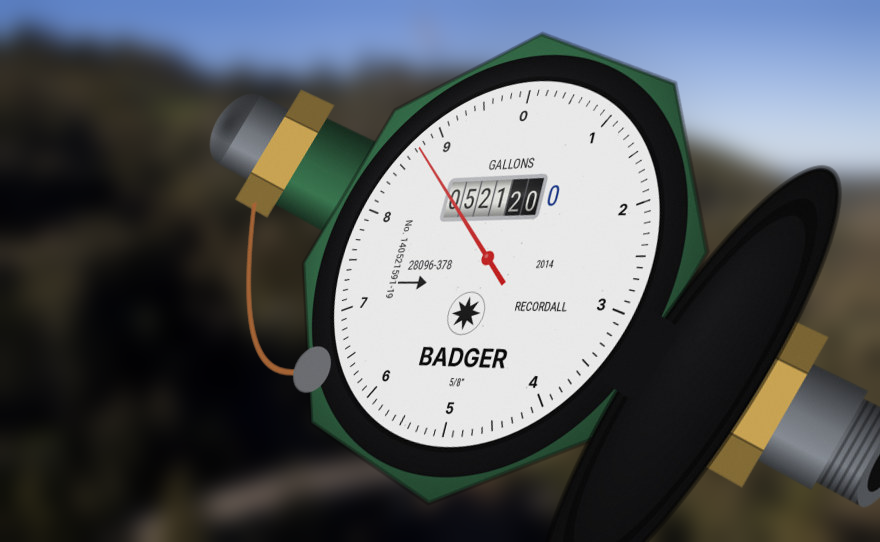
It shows 521198.7,gal
